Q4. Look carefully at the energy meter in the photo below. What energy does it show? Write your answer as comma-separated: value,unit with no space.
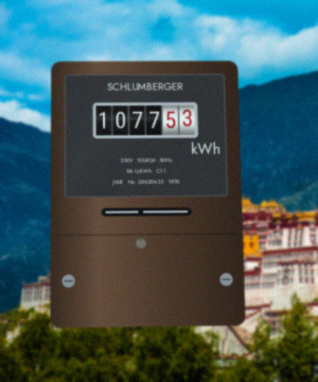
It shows 1077.53,kWh
